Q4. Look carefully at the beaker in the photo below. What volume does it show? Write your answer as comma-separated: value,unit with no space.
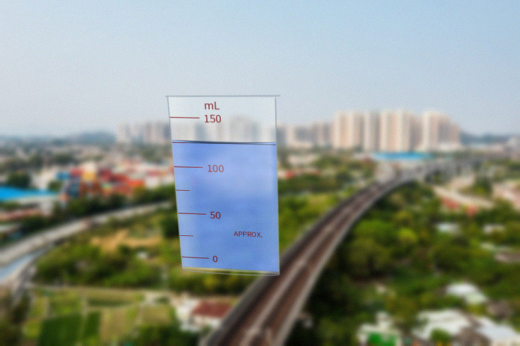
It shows 125,mL
